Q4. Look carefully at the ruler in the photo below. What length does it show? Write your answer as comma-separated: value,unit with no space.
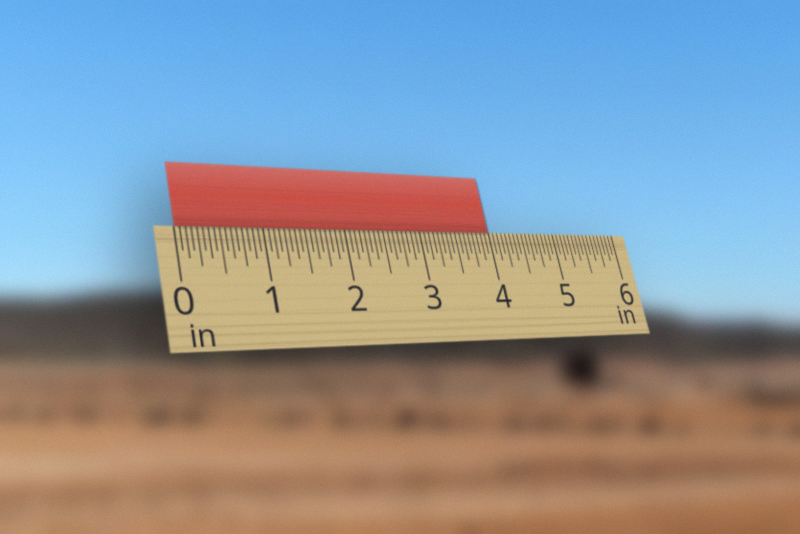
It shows 4,in
